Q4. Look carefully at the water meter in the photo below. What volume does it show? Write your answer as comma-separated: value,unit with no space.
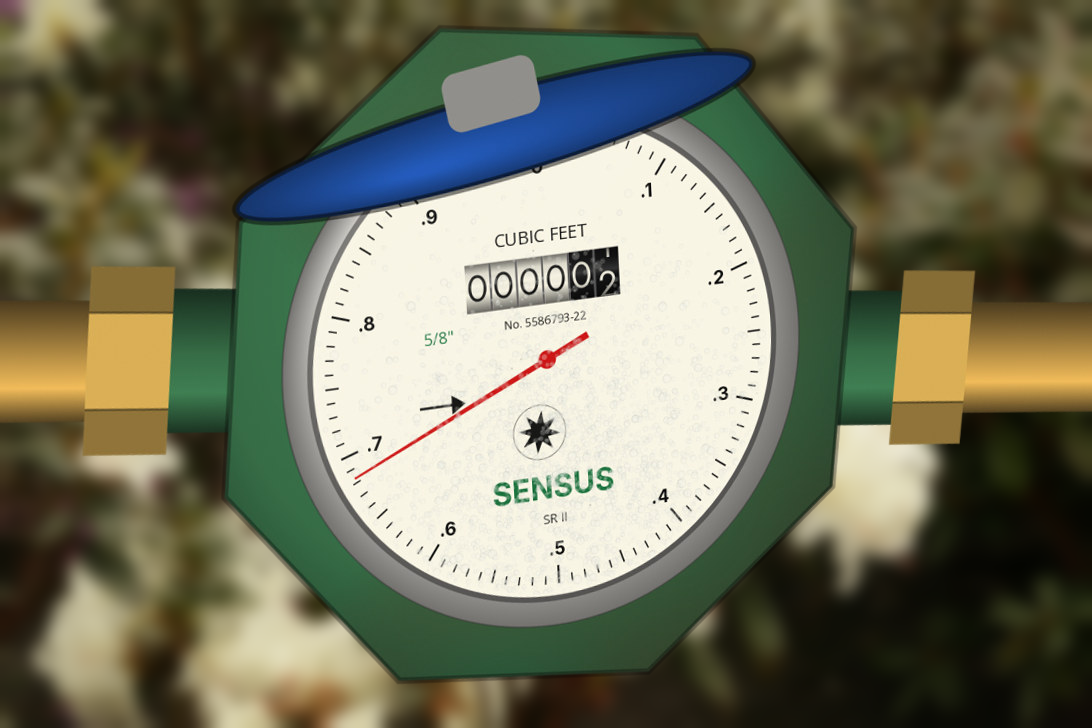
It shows 1.68,ft³
